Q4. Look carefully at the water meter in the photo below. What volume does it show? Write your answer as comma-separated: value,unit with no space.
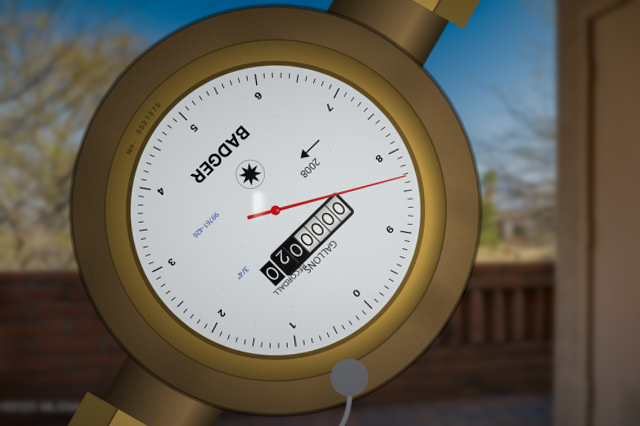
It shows 18.3,gal
